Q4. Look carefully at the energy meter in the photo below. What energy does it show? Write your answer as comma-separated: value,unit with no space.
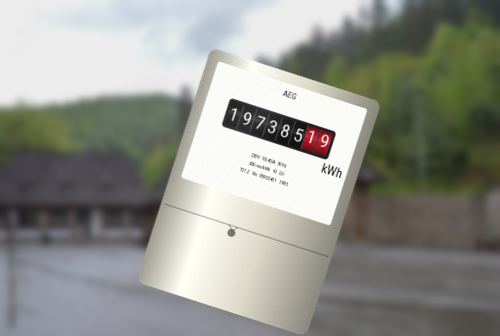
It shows 197385.19,kWh
